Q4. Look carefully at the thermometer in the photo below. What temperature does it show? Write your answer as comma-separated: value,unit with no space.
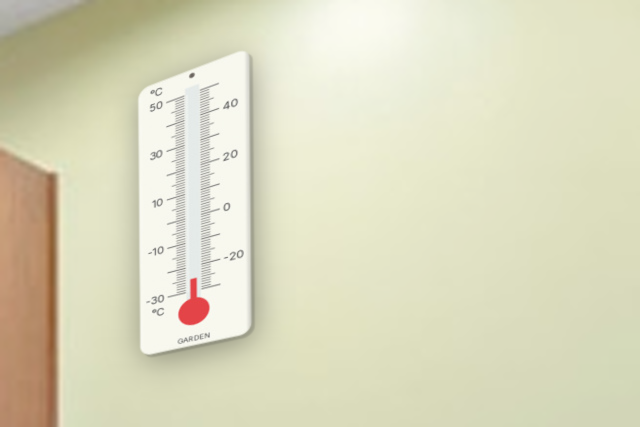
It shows -25,°C
